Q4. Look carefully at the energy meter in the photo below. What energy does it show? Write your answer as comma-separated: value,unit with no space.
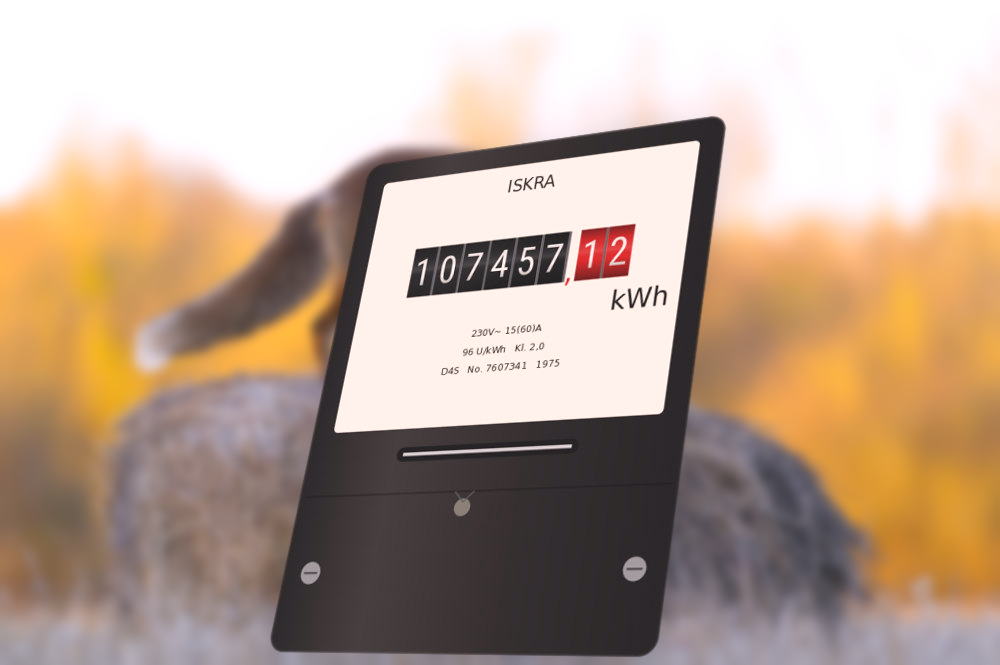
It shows 107457.12,kWh
